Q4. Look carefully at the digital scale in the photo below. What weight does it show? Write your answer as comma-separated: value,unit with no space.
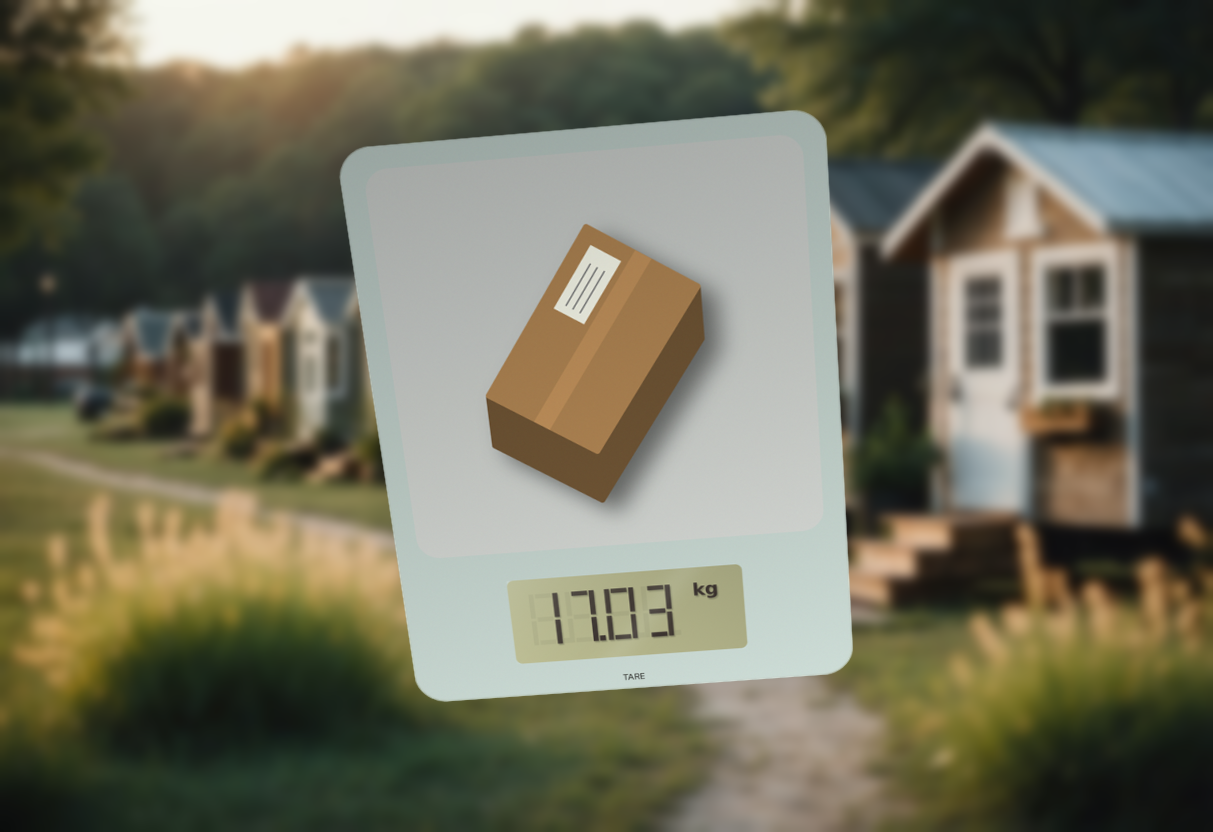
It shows 17.03,kg
